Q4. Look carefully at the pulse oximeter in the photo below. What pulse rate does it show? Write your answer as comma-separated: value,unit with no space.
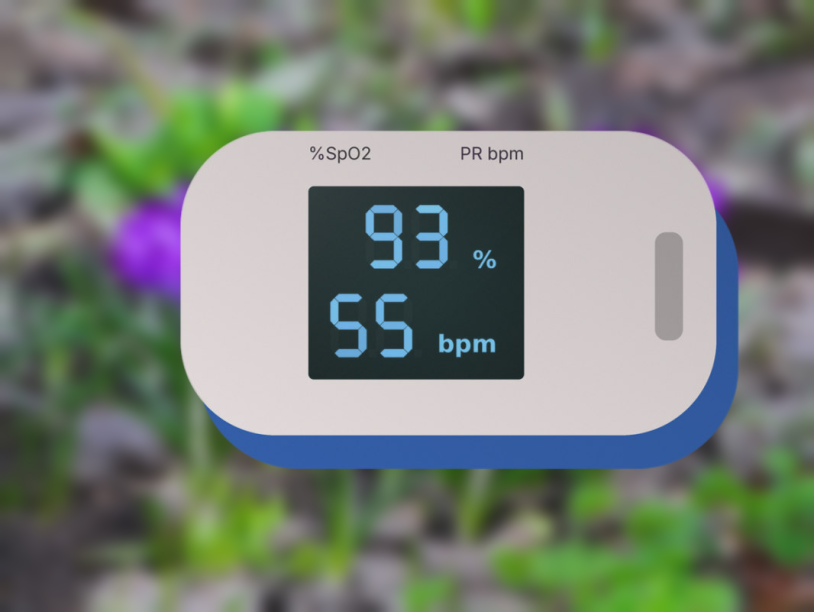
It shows 55,bpm
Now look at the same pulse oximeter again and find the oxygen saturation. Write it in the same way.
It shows 93,%
